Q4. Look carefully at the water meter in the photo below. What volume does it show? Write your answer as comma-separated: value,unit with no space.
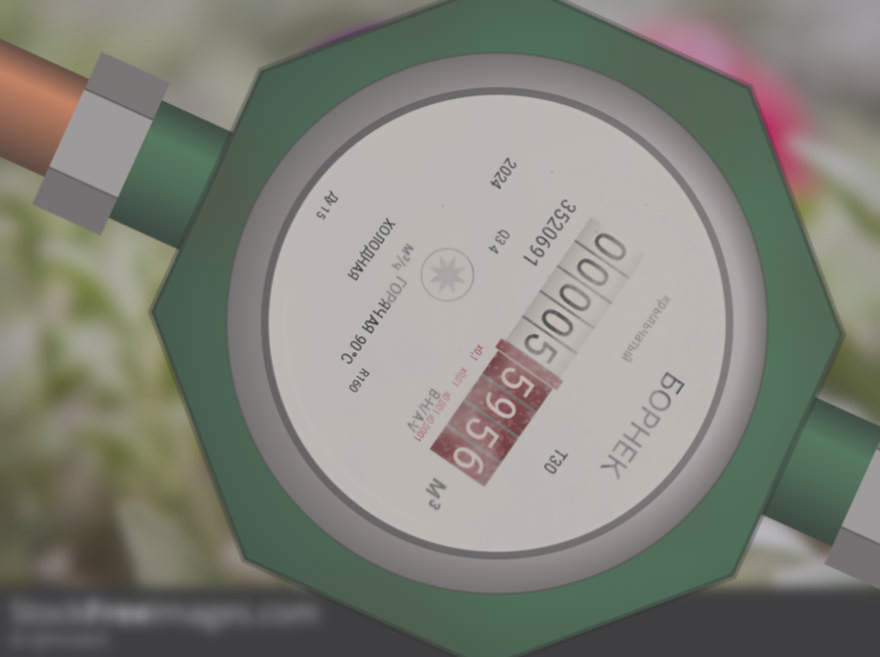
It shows 5.5956,m³
